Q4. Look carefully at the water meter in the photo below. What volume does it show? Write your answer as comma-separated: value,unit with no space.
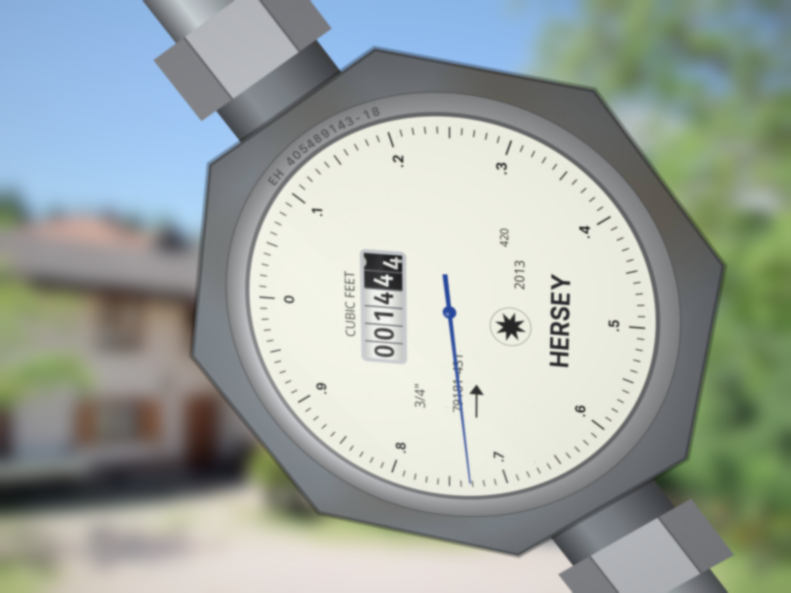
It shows 1443.73,ft³
